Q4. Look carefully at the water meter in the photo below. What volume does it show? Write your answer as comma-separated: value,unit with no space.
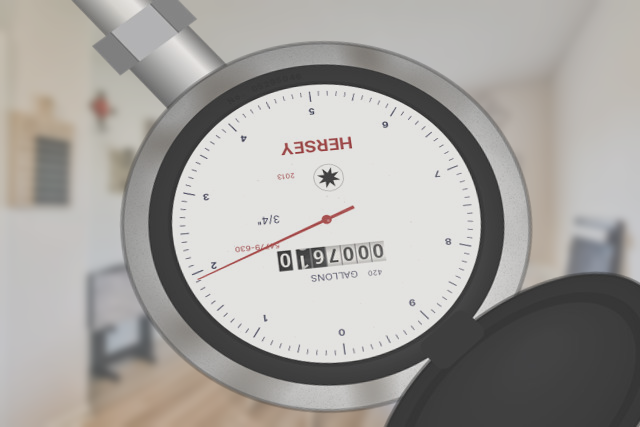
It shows 7611.9,gal
